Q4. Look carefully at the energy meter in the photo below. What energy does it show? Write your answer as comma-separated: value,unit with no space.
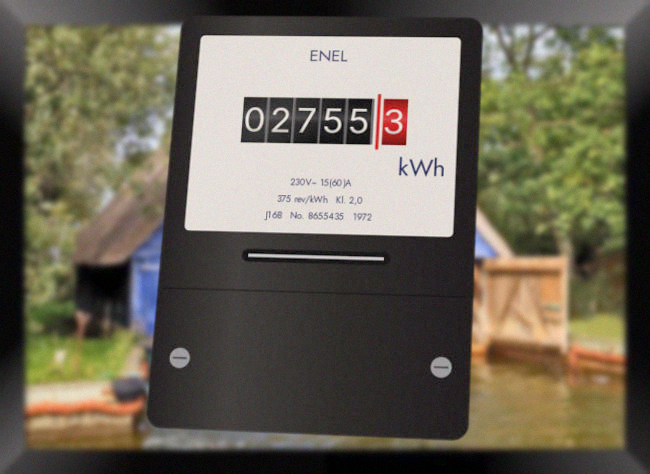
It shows 2755.3,kWh
